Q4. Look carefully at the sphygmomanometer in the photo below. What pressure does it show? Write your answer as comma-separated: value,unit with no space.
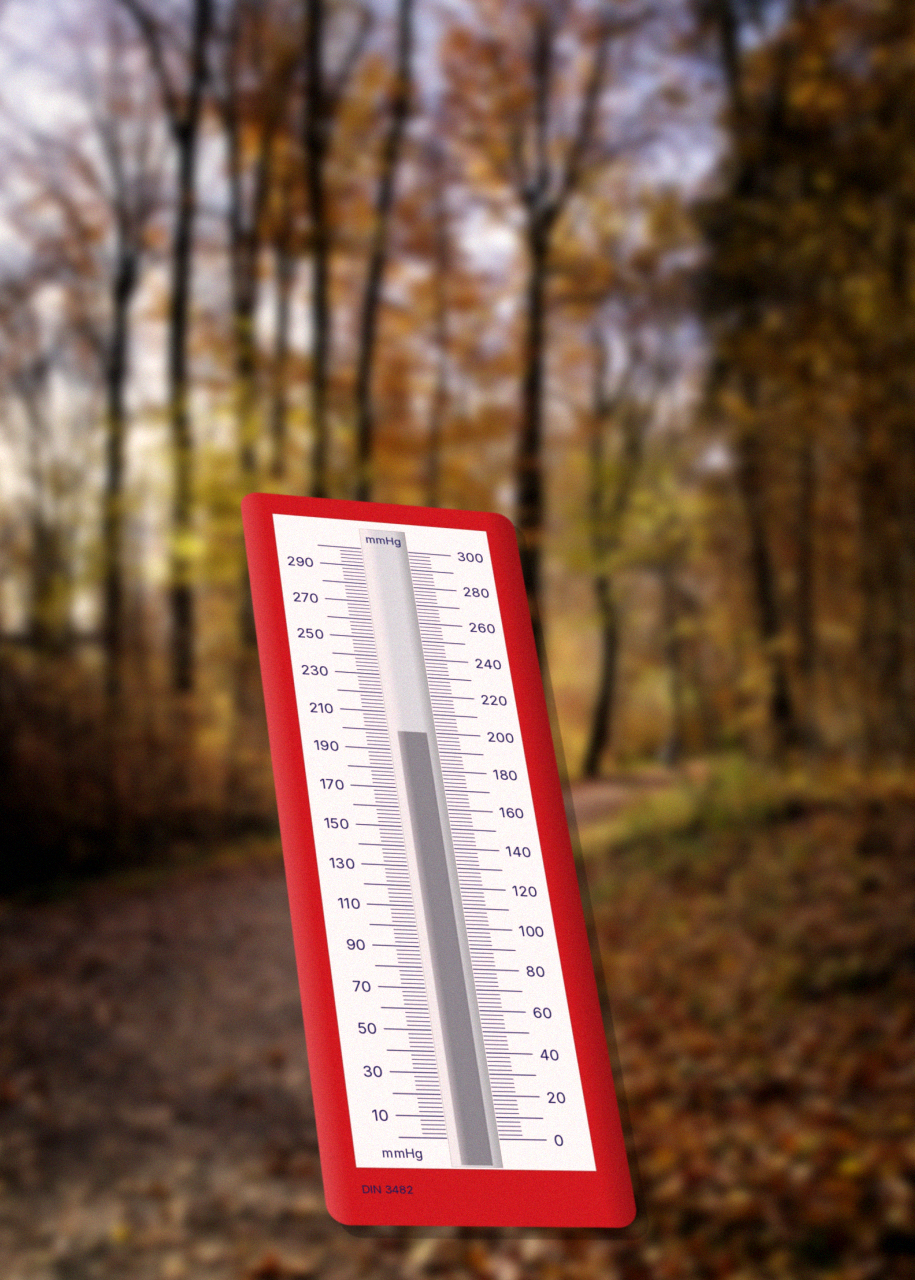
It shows 200,mmHg
